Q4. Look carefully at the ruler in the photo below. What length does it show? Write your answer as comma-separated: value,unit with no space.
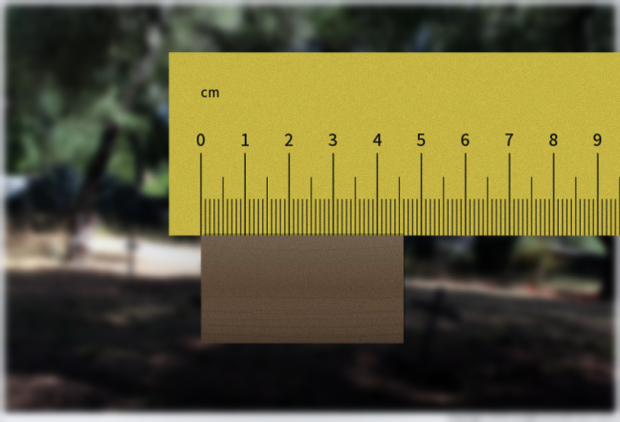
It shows 4.6,cm
